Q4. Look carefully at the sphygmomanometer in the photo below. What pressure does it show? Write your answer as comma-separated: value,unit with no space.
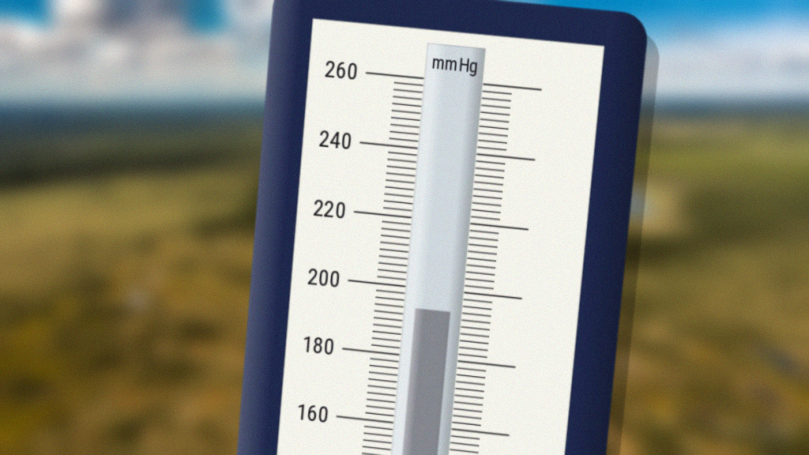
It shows 194,mmHg
